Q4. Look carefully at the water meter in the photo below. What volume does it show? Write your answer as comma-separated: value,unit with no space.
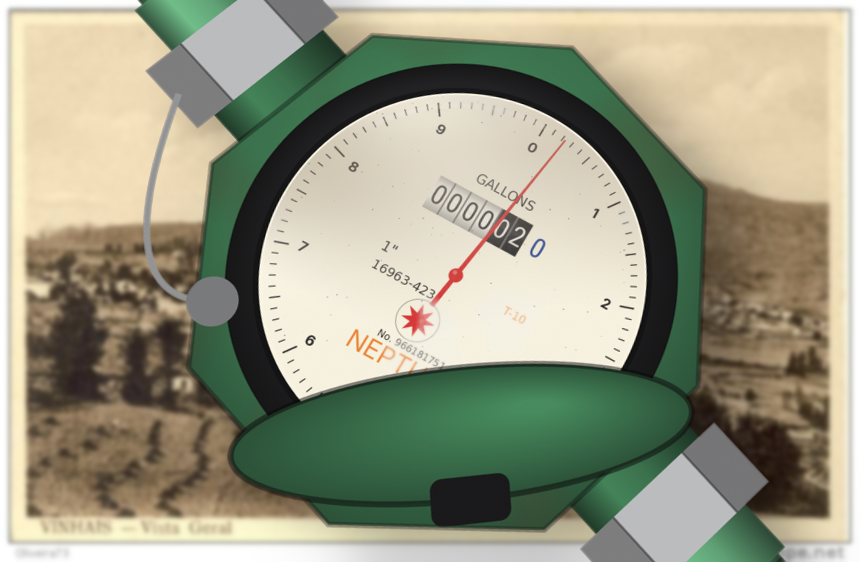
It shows 20.2,gal
